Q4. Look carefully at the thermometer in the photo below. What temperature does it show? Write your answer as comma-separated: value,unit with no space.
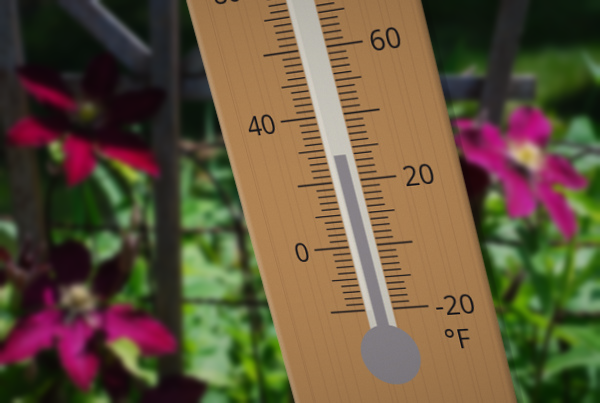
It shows 28,°F
